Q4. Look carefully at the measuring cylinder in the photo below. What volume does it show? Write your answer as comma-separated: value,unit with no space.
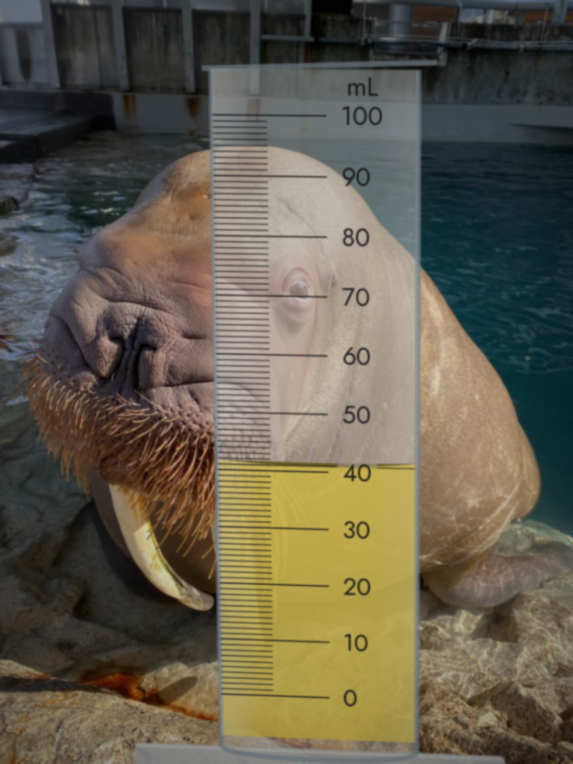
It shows 41,mL
